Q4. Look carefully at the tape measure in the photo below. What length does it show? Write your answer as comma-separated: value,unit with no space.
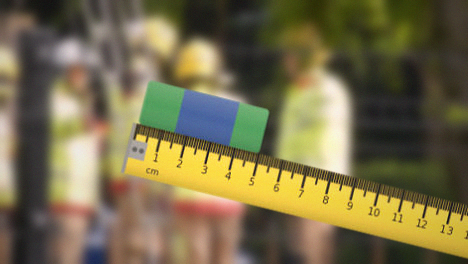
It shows 5,cm
